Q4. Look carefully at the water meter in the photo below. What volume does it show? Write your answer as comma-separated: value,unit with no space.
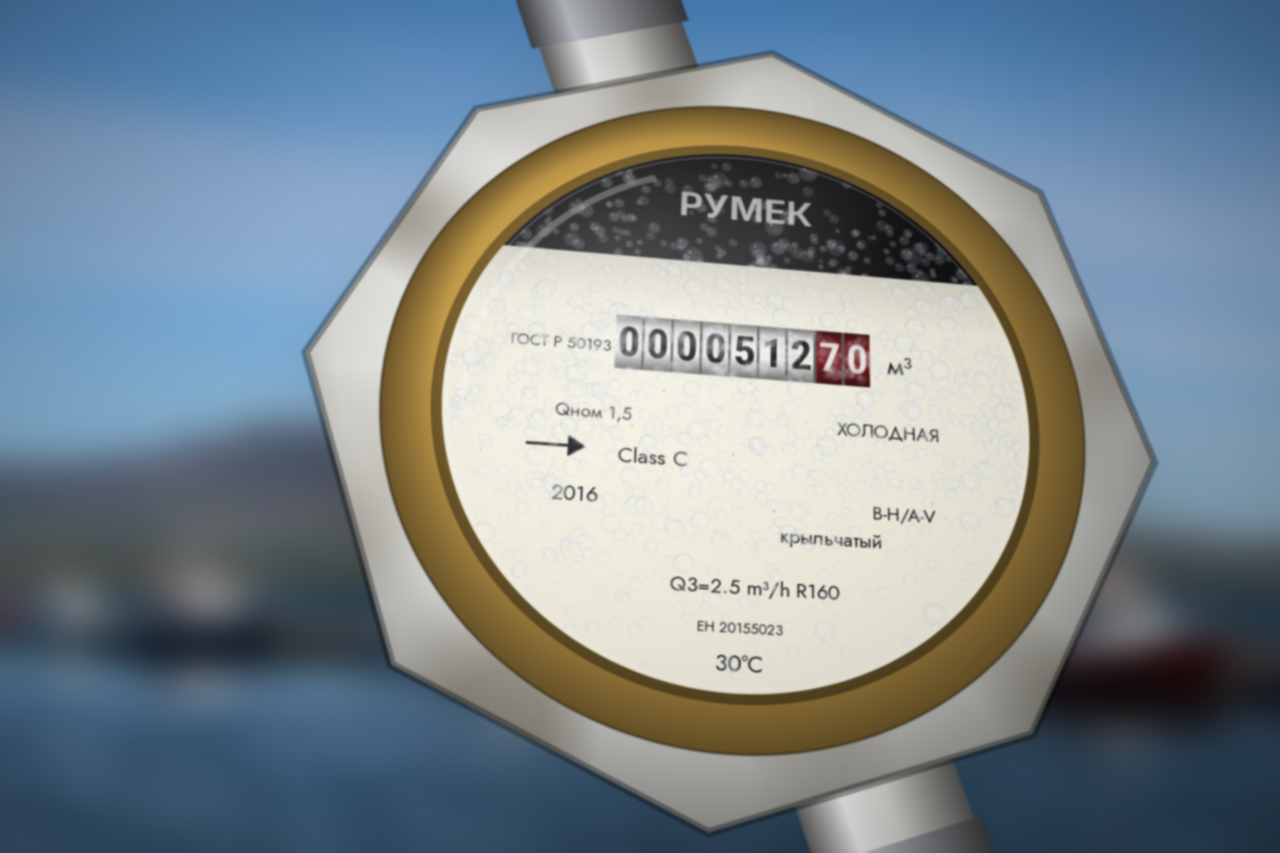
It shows 512.70,m³
